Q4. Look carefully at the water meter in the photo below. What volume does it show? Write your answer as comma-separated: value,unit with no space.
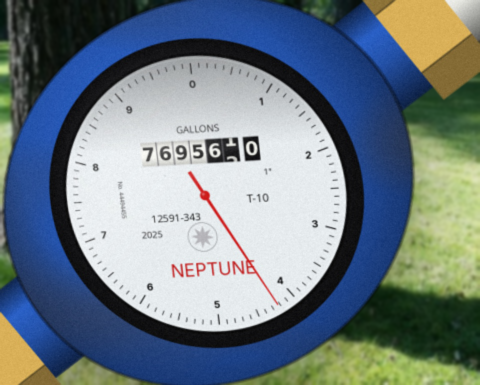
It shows 7695614.2,gal
